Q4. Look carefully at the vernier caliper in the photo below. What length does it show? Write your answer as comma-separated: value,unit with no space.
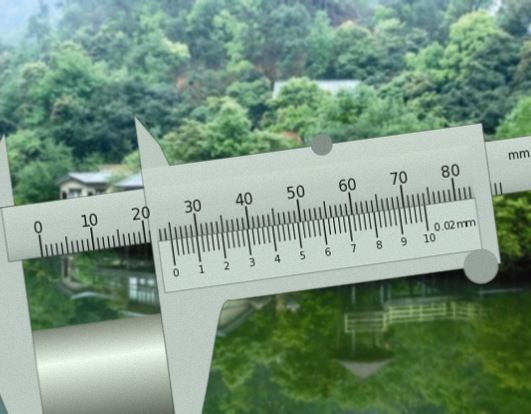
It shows 25.0,mm
